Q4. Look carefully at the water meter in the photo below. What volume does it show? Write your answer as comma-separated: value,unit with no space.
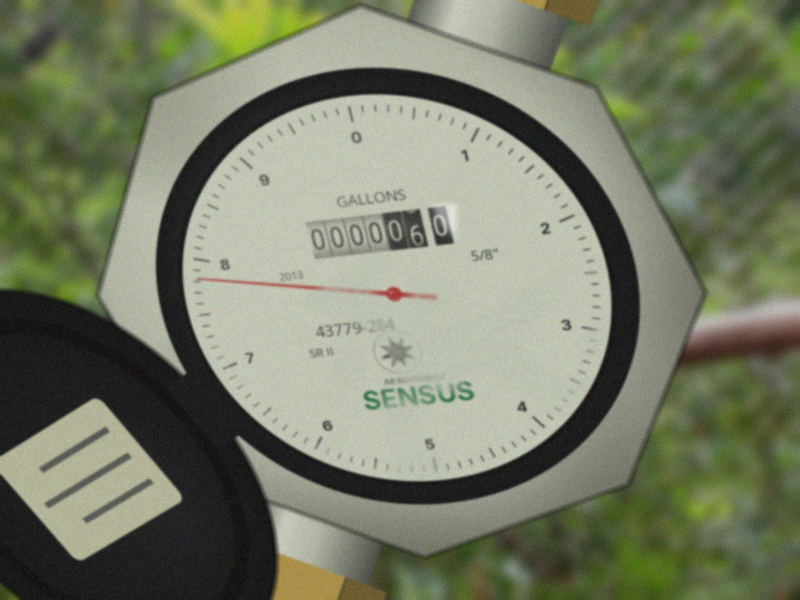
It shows 57.8,gal
